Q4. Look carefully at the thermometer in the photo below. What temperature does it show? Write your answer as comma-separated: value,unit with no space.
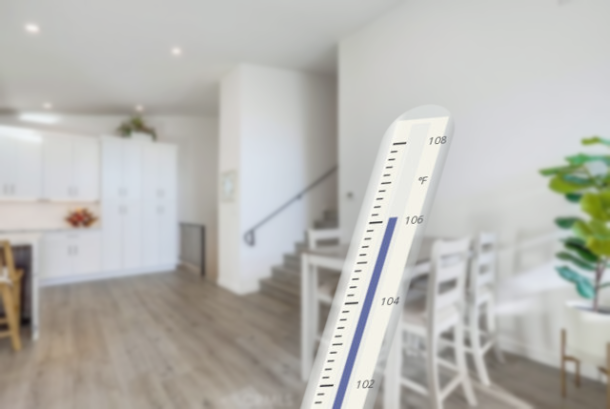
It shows 106.1,°F
